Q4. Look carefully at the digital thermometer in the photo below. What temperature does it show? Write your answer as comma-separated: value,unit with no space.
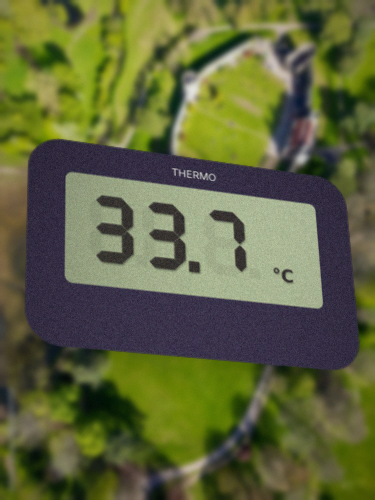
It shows 33.7,°C
